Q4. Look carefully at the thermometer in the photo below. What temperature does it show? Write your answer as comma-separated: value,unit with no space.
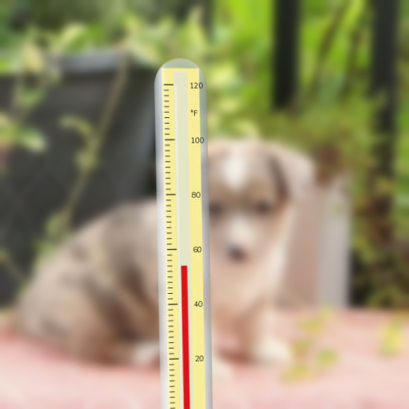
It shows 54,°F
